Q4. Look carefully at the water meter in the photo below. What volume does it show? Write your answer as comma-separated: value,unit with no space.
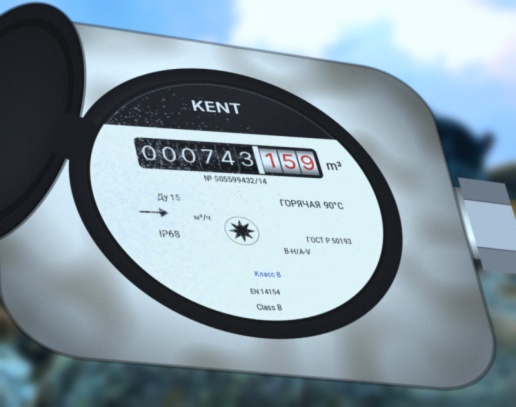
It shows 743.159,m³
